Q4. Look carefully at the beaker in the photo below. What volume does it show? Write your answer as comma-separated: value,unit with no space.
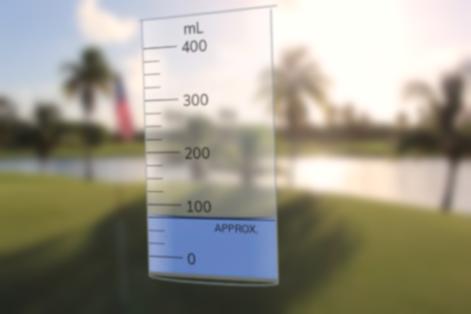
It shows 75,mL
